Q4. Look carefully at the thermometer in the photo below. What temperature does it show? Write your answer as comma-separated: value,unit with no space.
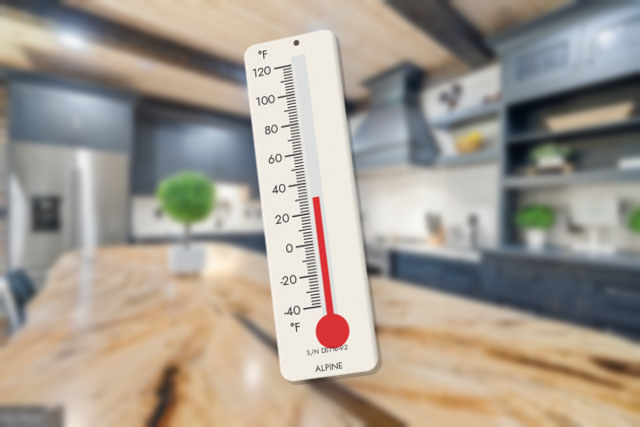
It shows 30,°F
